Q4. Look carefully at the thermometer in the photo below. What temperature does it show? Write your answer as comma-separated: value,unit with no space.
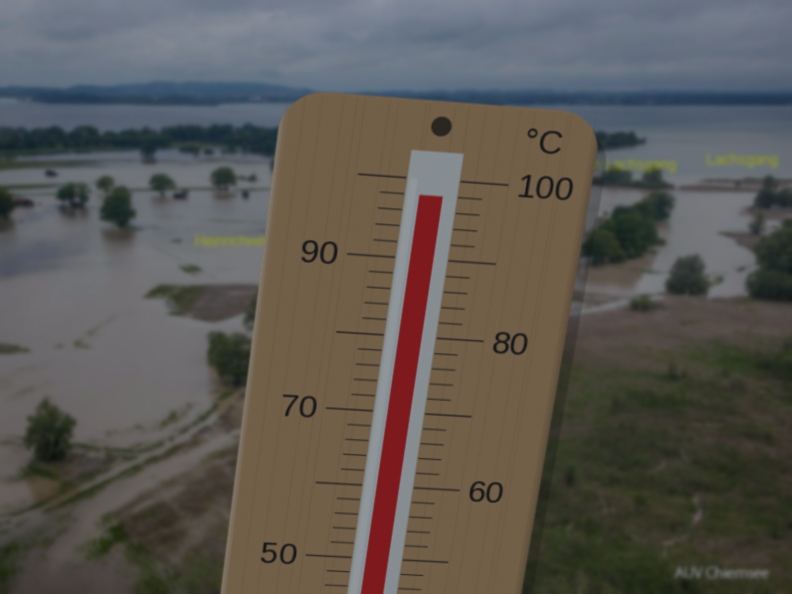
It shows 98,°C
